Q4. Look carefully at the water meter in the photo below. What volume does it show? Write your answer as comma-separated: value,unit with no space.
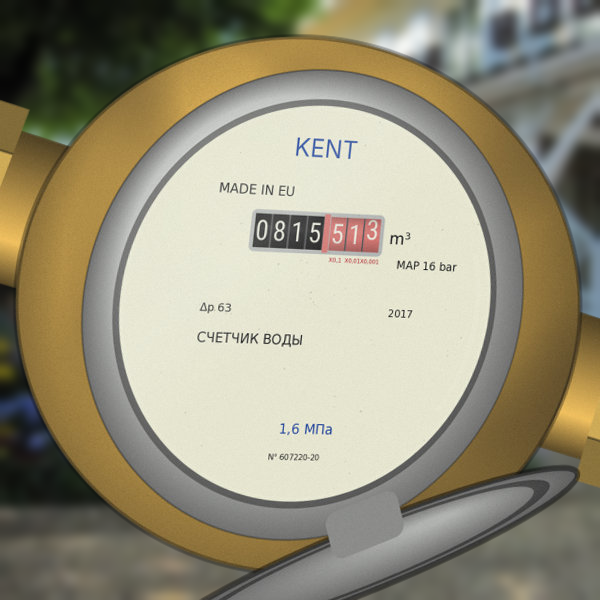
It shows 815.513,m³
